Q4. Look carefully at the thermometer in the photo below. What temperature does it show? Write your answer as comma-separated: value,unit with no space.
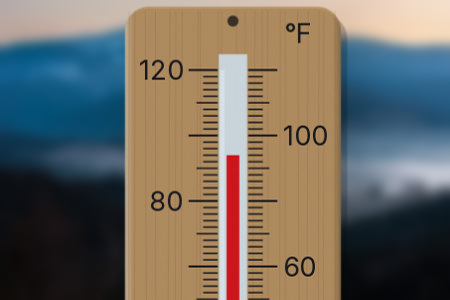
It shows 94,°F
